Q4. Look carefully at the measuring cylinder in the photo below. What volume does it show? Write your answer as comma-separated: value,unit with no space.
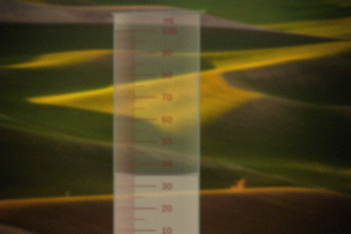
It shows 35,mL
